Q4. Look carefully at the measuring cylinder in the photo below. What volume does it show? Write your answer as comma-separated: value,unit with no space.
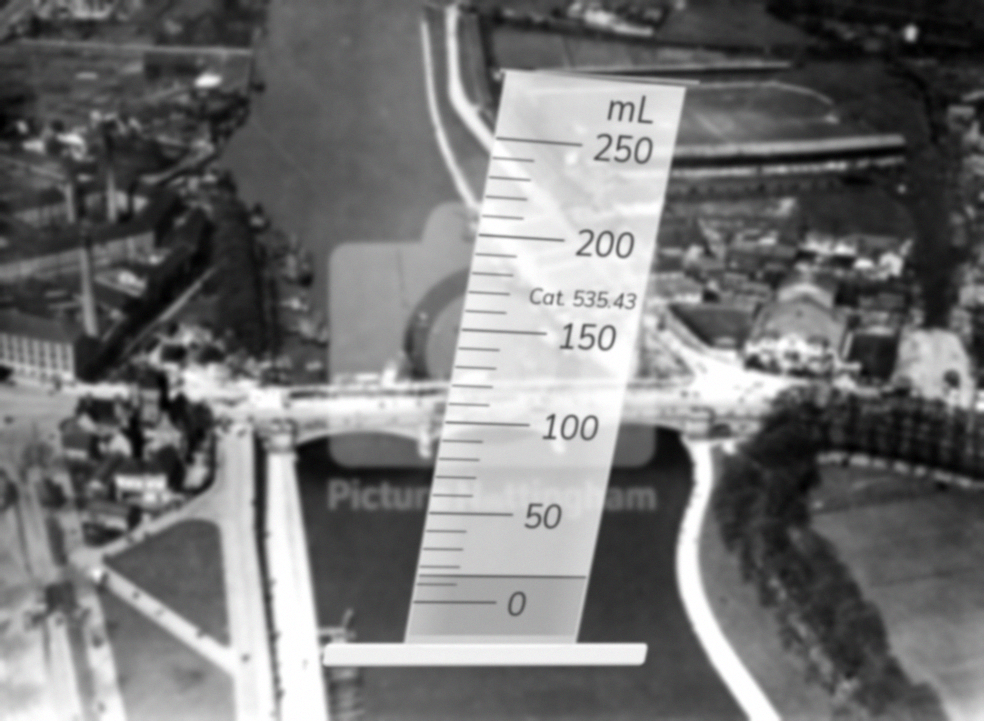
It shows 15,mL
